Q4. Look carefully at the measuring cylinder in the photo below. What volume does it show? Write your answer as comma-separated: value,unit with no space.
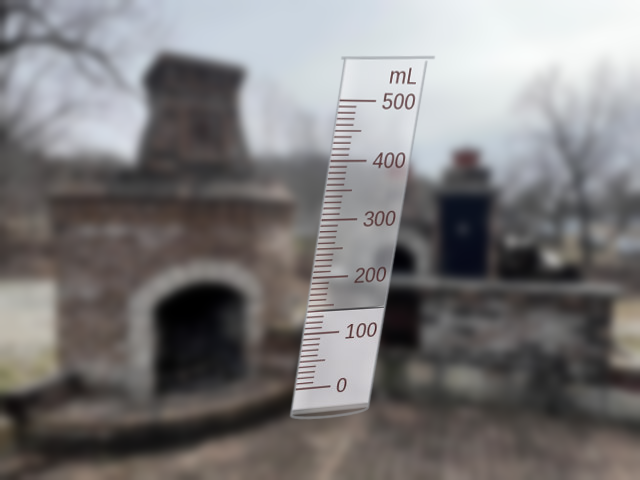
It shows 140,mL
